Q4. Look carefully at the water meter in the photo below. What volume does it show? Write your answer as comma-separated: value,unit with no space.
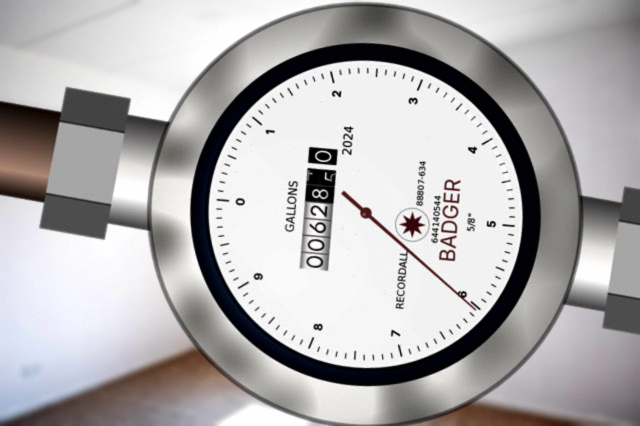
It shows 62846.0,gal
